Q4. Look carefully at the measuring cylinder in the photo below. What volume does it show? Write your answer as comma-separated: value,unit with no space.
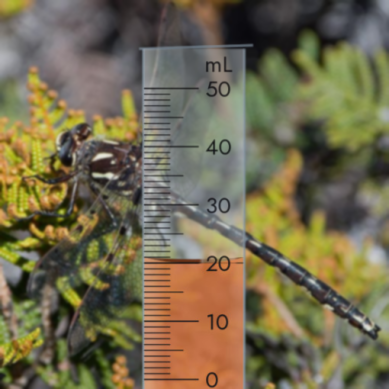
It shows 20,mL
